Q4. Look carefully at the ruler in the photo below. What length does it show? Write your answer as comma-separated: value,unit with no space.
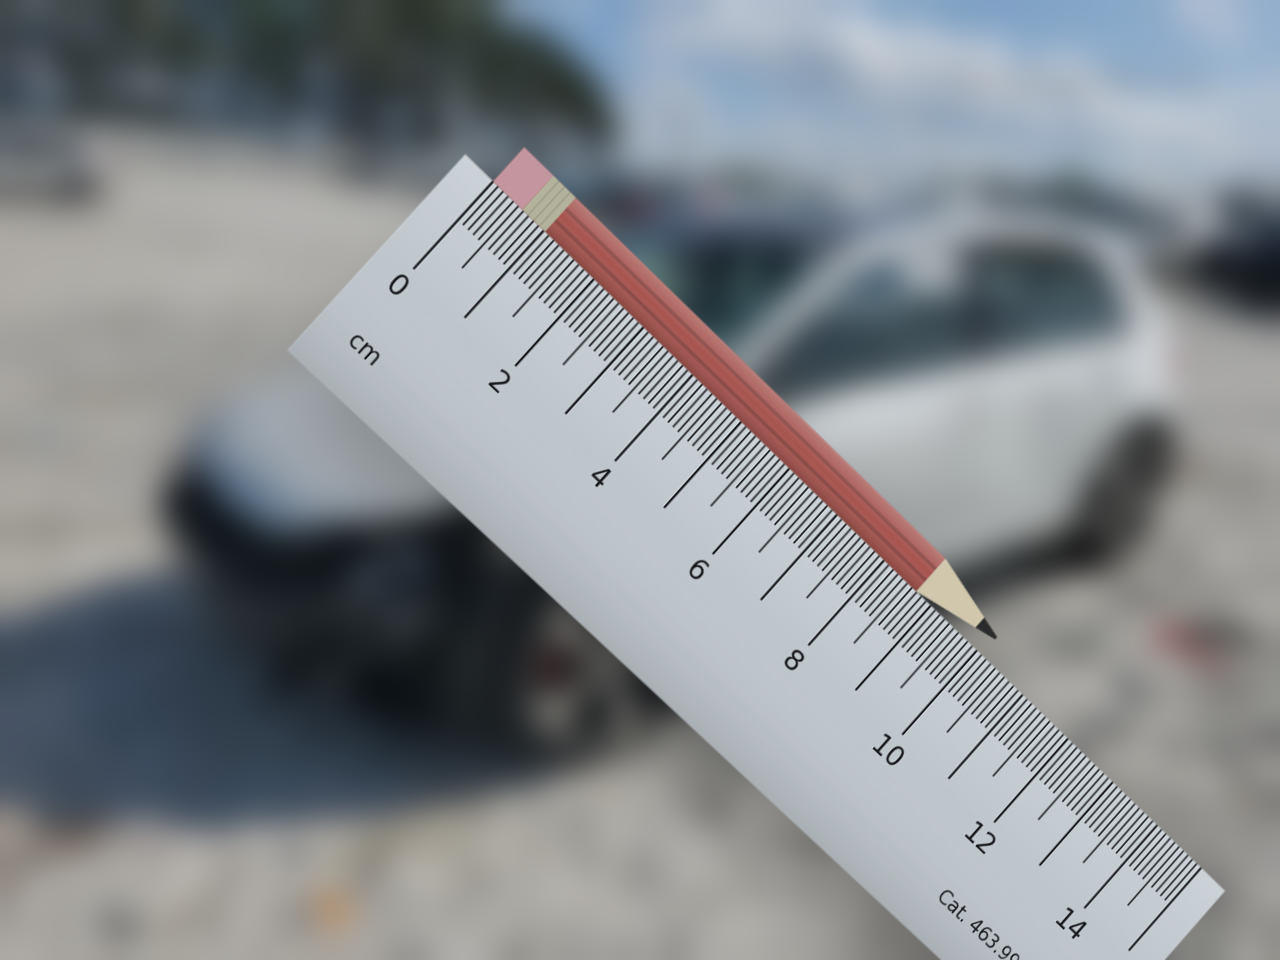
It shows 10.1,cm
